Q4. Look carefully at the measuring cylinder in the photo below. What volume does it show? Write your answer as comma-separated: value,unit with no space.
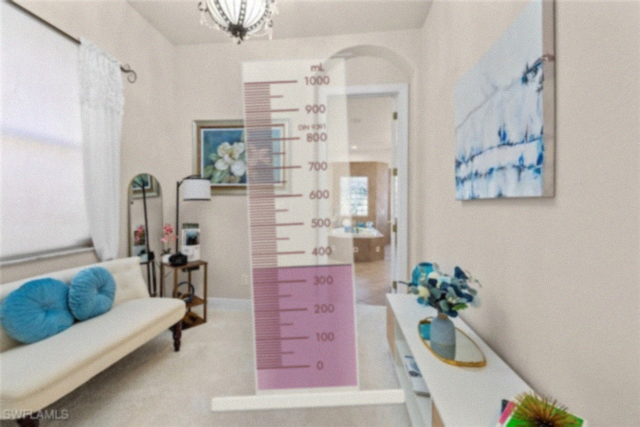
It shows 350,mL
